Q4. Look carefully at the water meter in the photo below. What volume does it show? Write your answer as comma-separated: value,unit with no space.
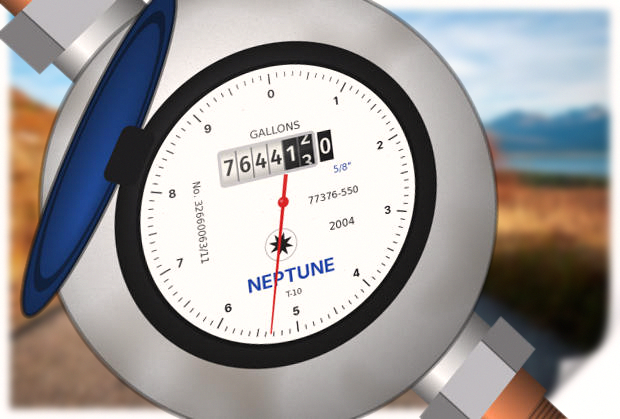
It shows 7644125.3,gal
